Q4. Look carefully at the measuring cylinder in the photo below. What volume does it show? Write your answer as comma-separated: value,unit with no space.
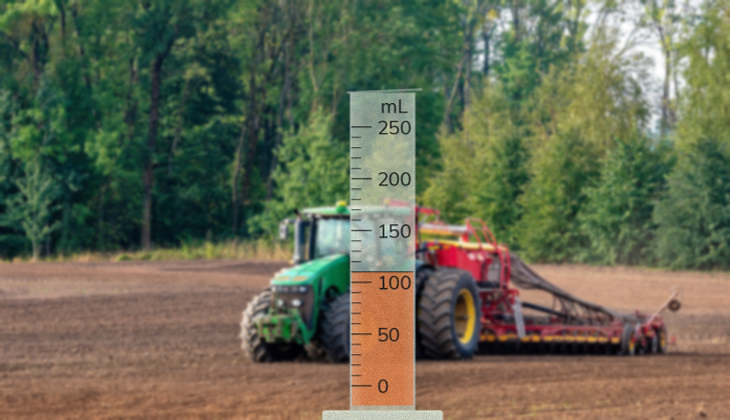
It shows 110,mL
